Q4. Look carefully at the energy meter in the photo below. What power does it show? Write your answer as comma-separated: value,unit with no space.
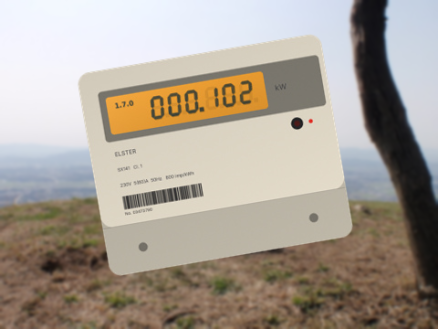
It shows 0.102,kW
